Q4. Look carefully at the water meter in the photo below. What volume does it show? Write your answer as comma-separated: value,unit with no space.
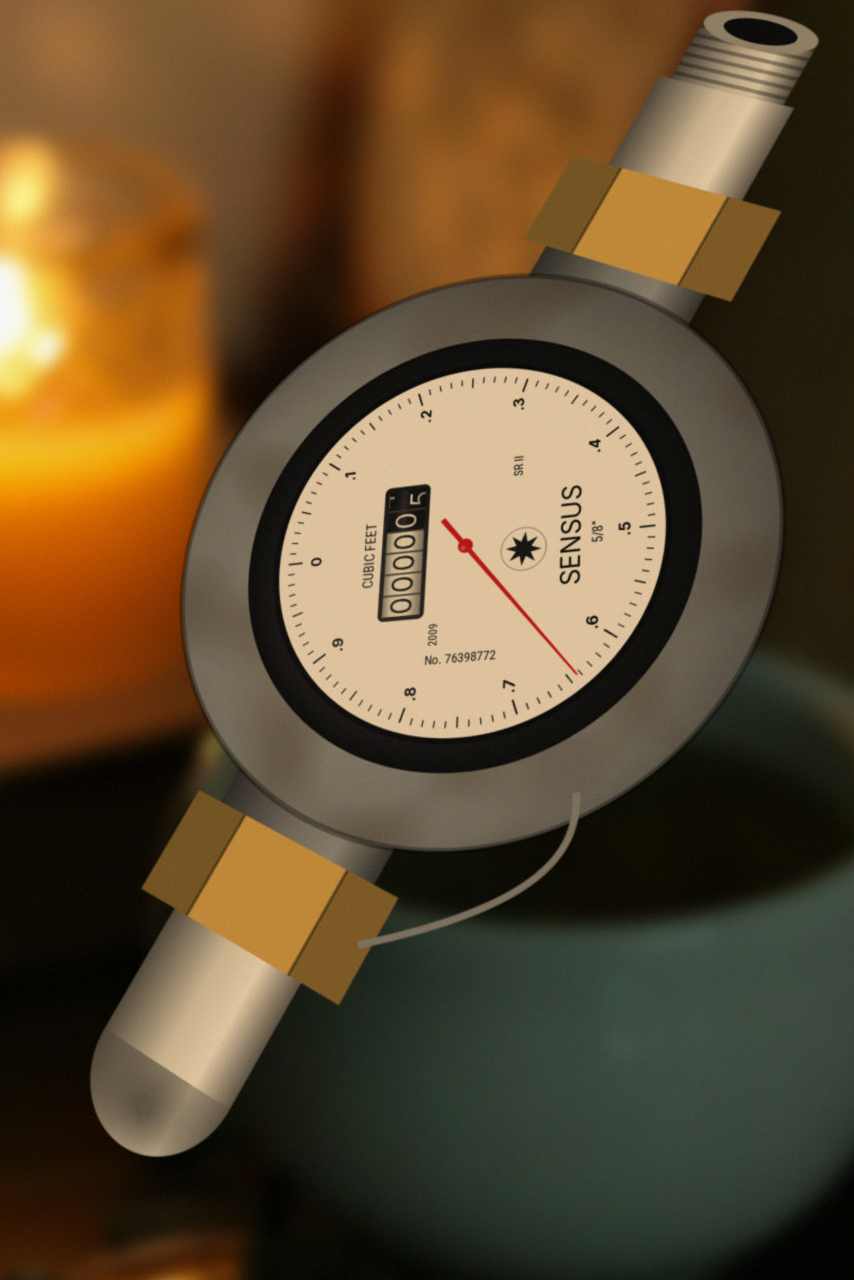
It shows 4.64,ft³
